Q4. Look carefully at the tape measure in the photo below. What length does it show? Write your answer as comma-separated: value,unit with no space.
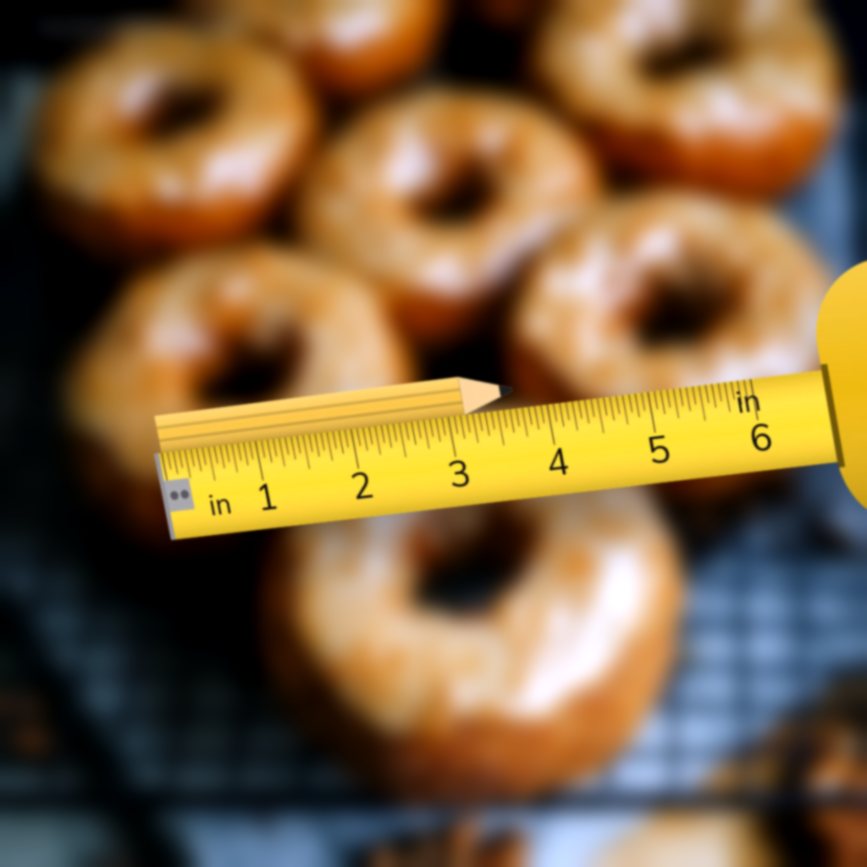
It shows 3.6875,in
